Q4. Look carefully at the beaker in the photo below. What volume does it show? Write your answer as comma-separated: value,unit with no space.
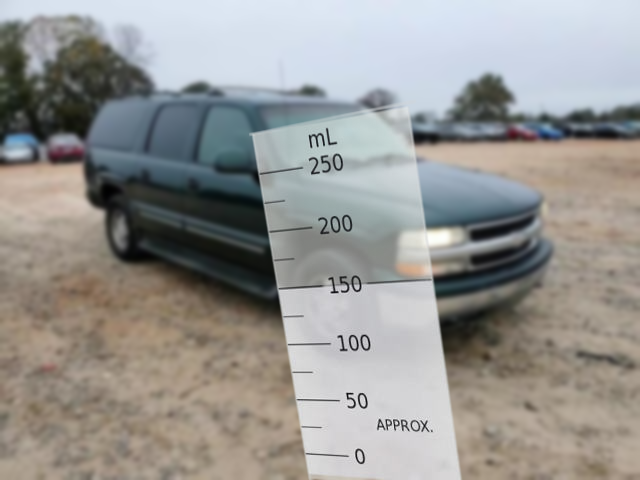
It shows 150,mL
